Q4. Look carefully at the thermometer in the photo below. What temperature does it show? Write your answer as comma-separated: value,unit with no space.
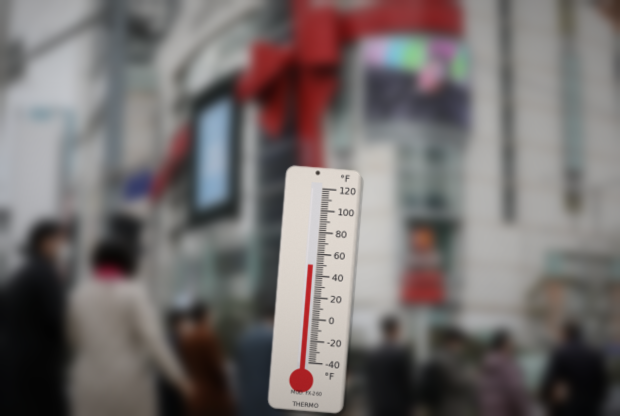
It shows 50,°F
